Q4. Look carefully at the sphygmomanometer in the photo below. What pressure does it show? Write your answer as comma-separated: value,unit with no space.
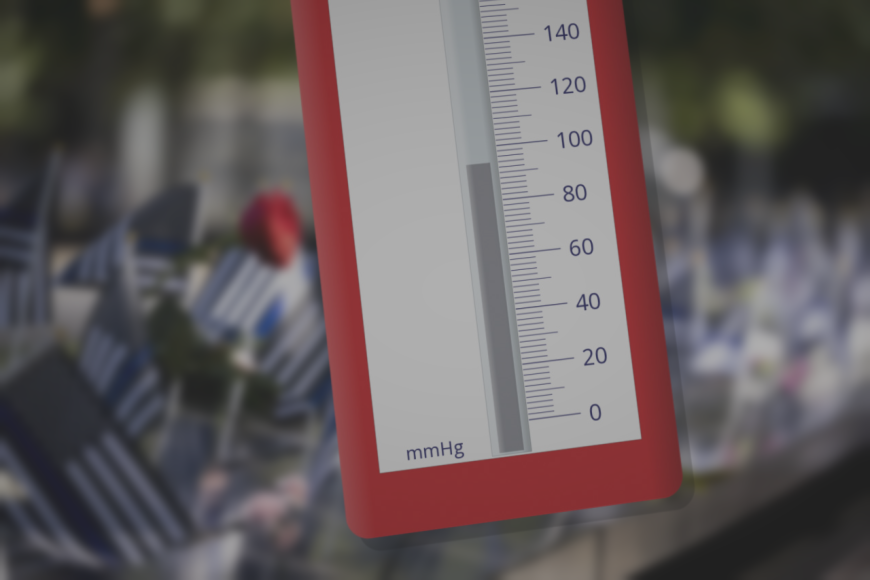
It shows 94,mmHg
